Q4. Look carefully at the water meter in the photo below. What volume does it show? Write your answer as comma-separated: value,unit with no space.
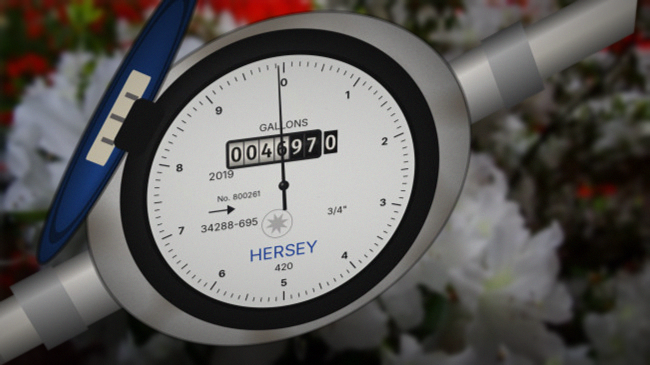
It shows 46969.9,gal
